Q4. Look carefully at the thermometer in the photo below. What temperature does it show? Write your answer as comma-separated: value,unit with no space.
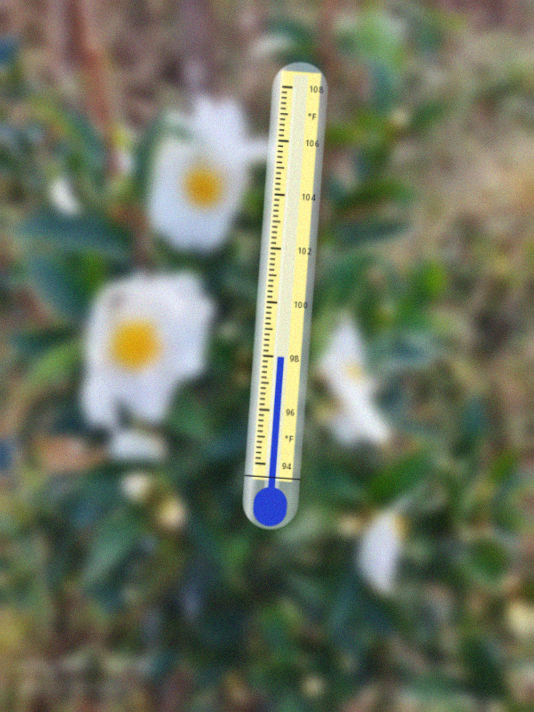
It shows 98,°F
